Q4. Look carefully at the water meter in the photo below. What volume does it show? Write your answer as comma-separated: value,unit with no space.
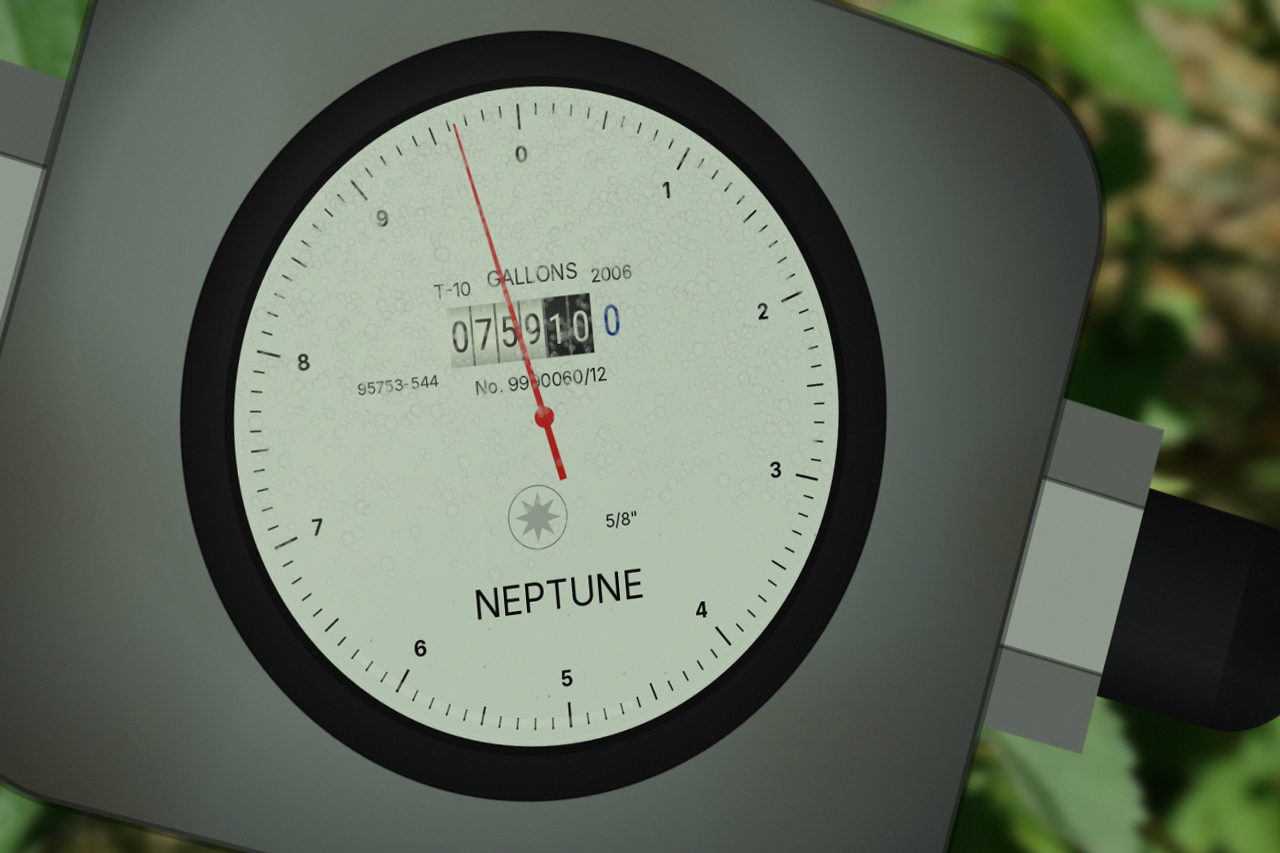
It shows 759099.6,gal
